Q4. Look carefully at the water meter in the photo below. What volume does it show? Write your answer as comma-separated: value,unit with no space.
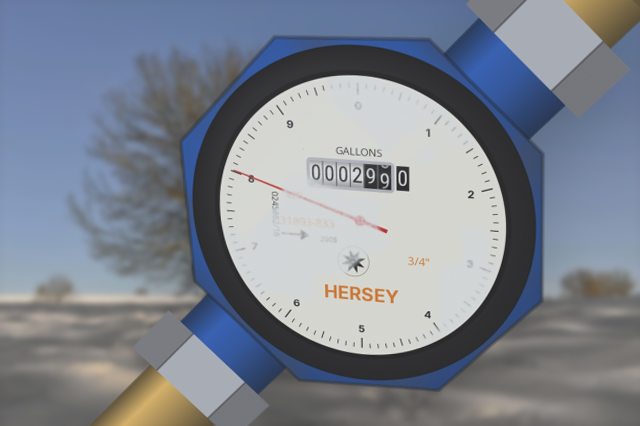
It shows 2988.0,gal
